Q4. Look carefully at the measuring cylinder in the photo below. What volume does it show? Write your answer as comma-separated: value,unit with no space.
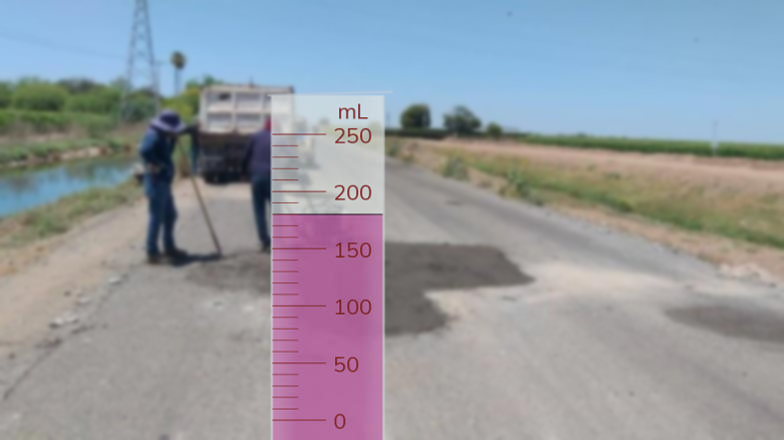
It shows 180,mL
